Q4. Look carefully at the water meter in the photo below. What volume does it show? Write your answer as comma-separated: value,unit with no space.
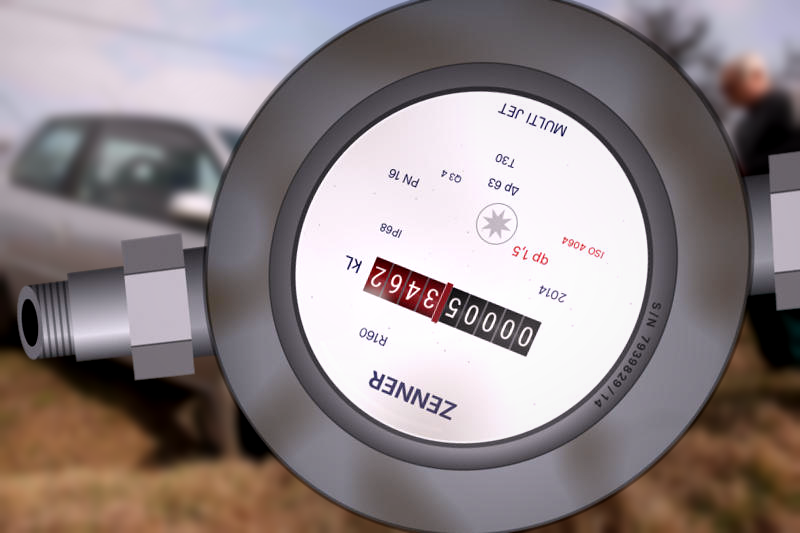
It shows 5.3462,kL
